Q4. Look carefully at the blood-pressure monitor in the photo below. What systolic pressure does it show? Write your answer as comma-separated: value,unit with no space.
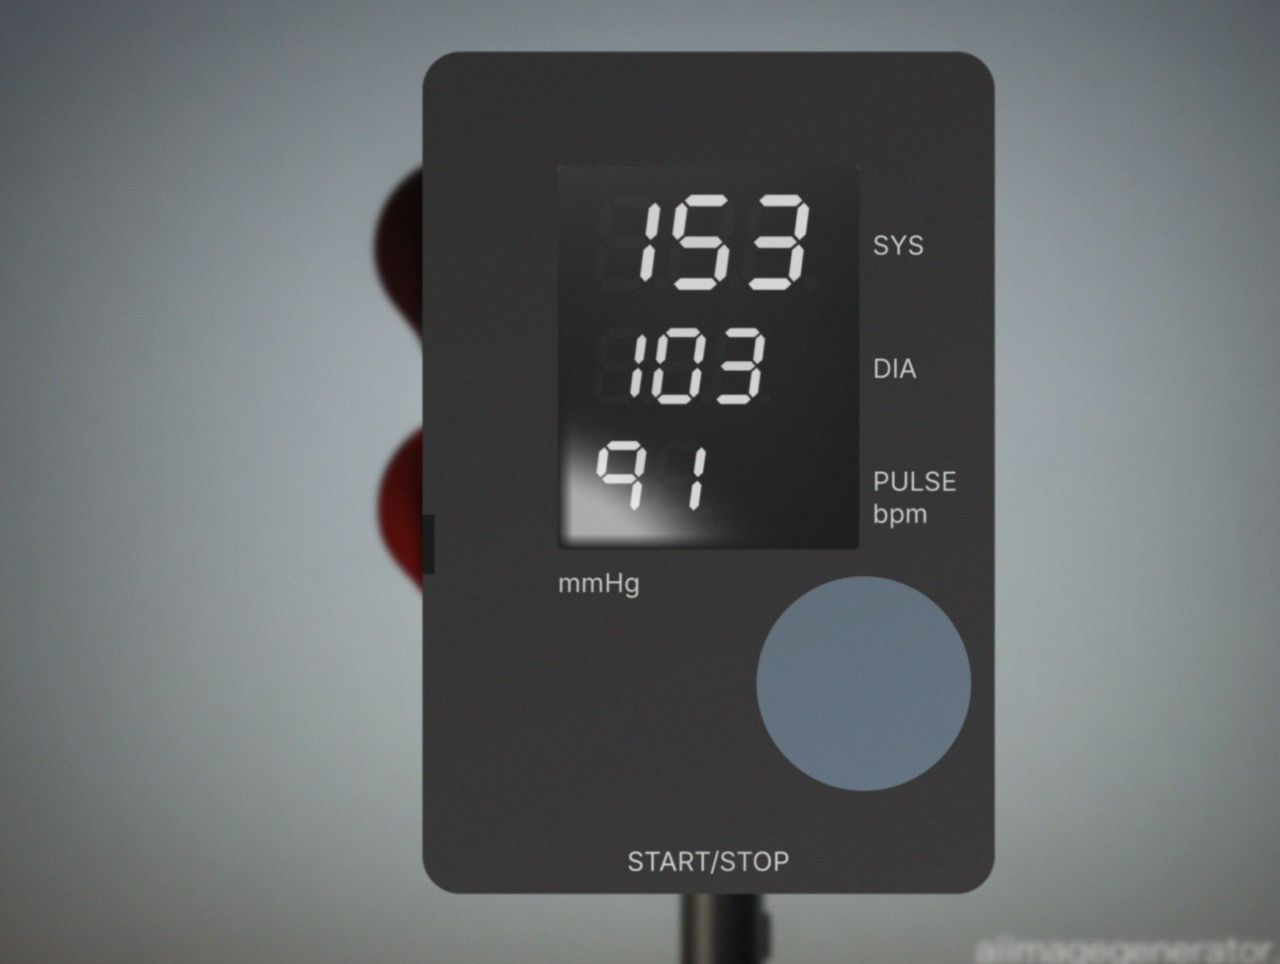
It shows 153,mmHg
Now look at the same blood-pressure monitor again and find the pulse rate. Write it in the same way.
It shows 91,bpm
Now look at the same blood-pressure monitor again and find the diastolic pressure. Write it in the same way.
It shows 103,mmHg
